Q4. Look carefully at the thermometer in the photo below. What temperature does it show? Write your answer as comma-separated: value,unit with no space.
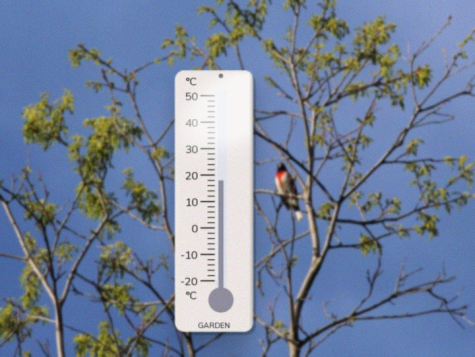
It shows 18,°C
